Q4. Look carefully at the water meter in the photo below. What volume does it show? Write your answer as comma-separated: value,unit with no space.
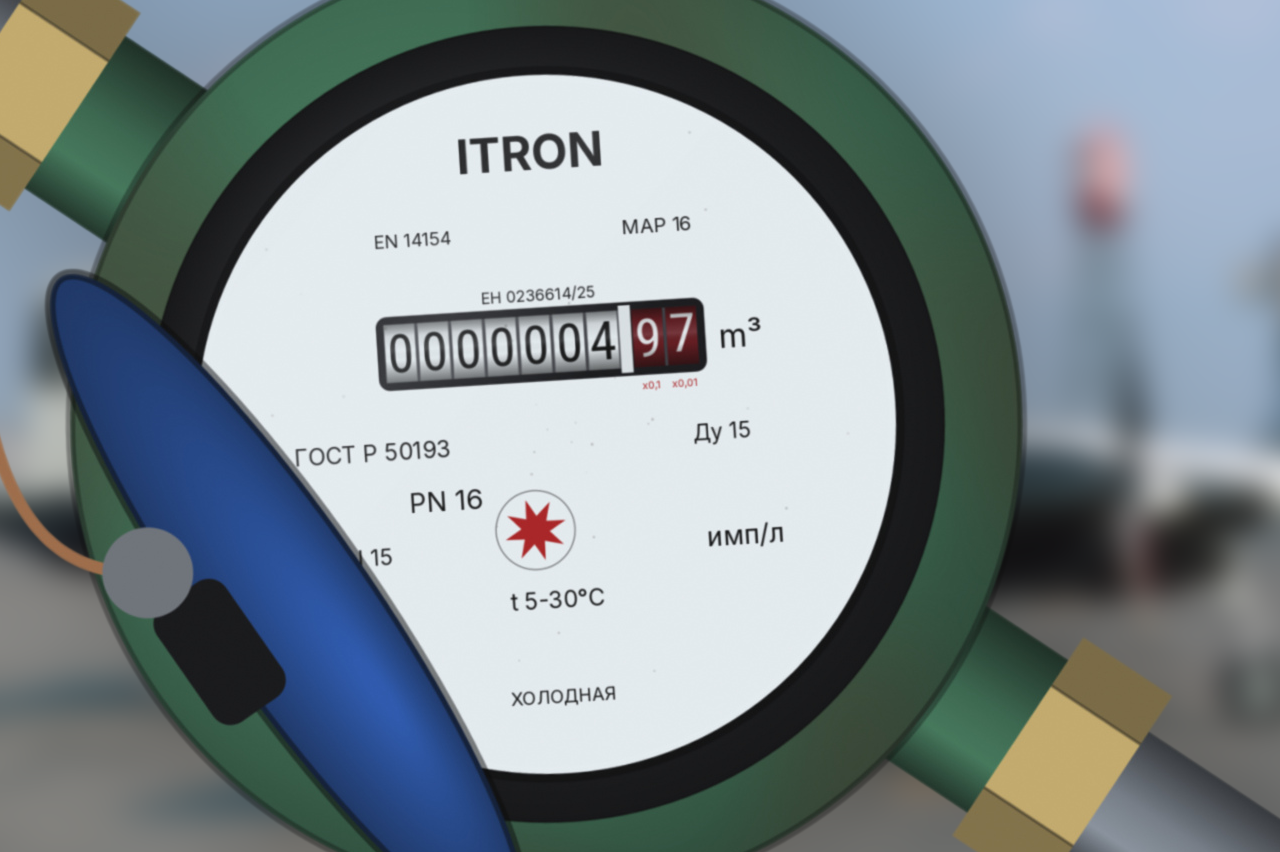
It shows 4.97,m³
